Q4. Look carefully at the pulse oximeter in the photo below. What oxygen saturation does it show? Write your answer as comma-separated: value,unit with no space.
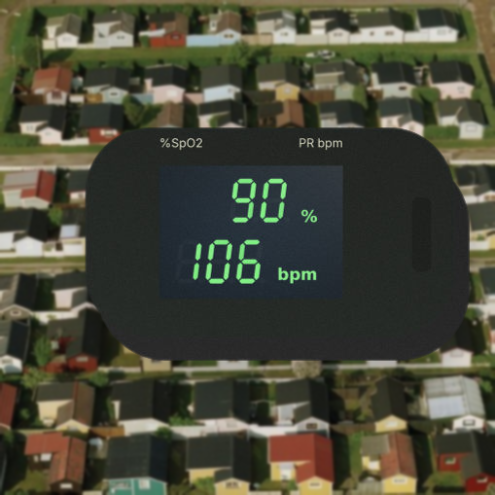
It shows 90,%
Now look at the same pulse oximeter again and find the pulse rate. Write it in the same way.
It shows 106,bpm
